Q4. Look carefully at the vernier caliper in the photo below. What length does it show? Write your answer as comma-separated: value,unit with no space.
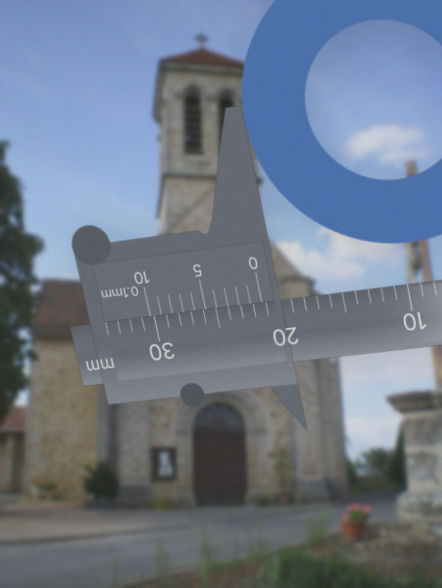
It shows 21.3,mm
